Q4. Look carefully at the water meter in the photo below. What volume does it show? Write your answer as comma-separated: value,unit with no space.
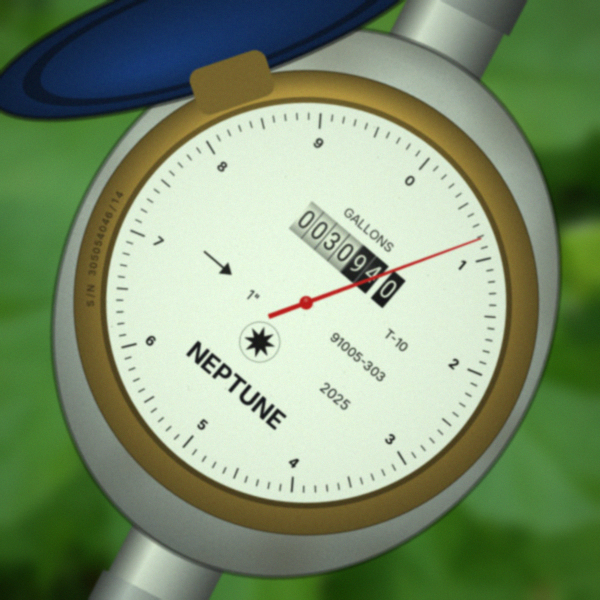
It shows 30940.8,gal
